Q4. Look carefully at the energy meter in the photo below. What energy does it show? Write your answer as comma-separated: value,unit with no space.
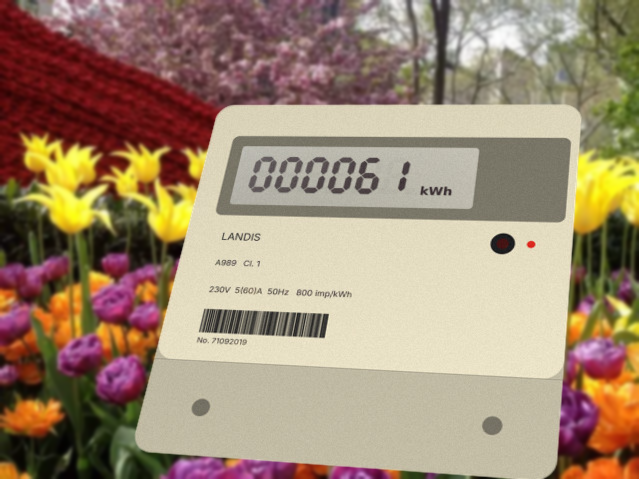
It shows 61,kWh
